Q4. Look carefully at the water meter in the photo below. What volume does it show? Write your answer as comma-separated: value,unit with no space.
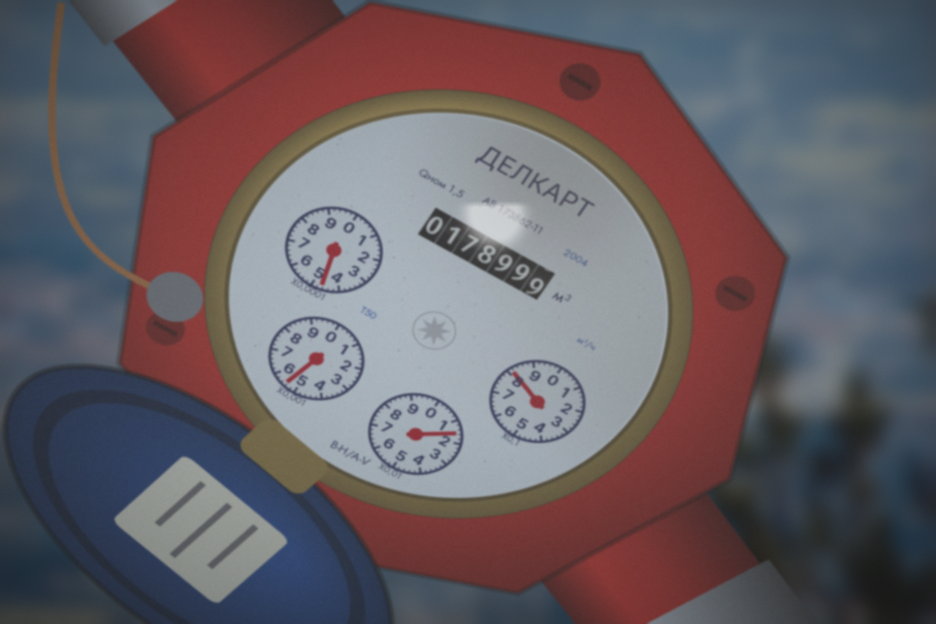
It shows 178998.8154,m³
